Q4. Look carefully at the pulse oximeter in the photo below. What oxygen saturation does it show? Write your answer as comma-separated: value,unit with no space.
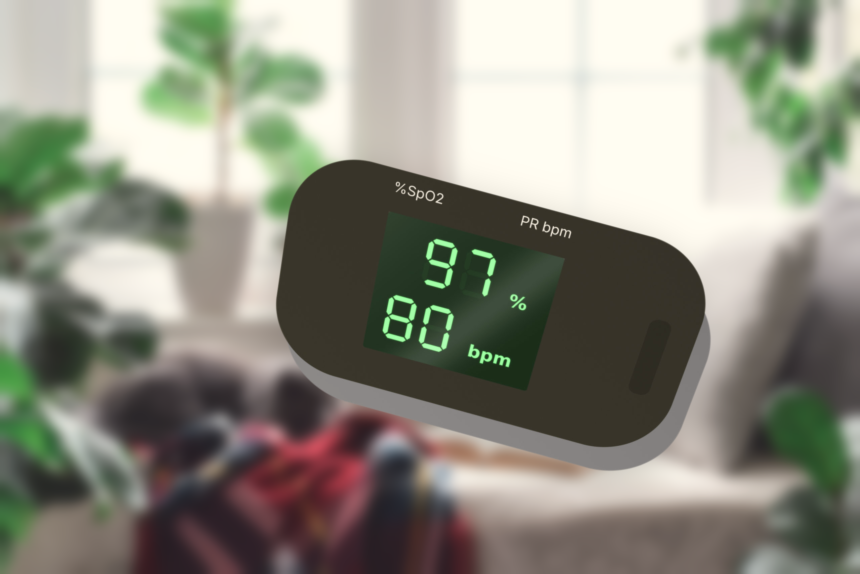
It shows 97,%
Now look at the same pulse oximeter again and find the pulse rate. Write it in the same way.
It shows 80,bpm
